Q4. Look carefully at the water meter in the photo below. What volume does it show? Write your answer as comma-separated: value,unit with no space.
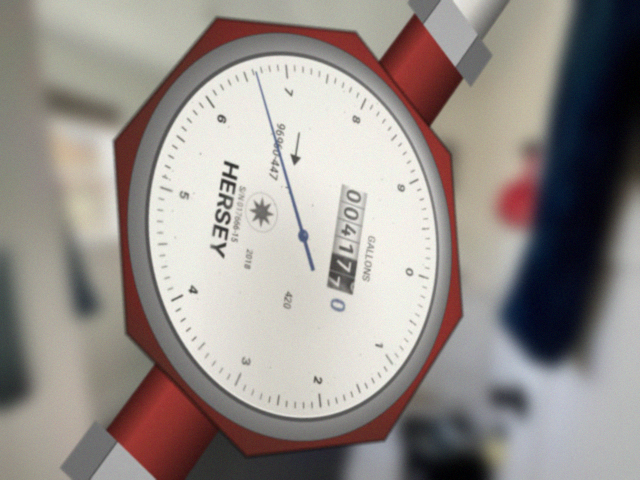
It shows 41766.6,gal
